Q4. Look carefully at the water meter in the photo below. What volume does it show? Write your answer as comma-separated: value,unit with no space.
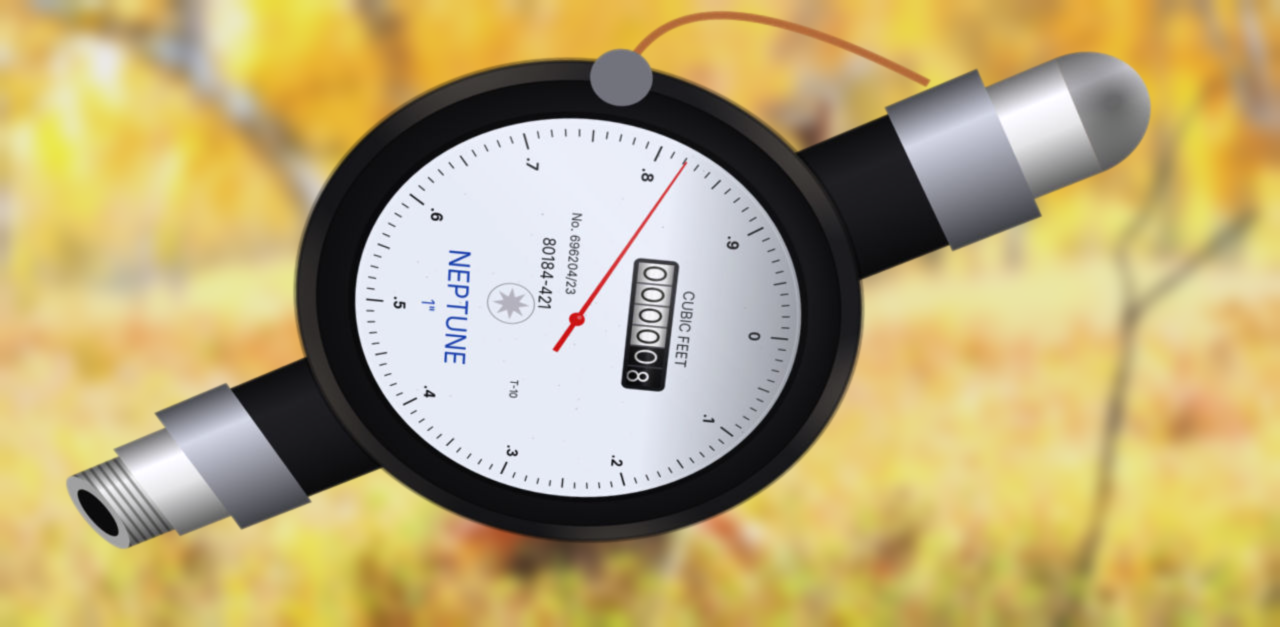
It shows 7.82,ft³
